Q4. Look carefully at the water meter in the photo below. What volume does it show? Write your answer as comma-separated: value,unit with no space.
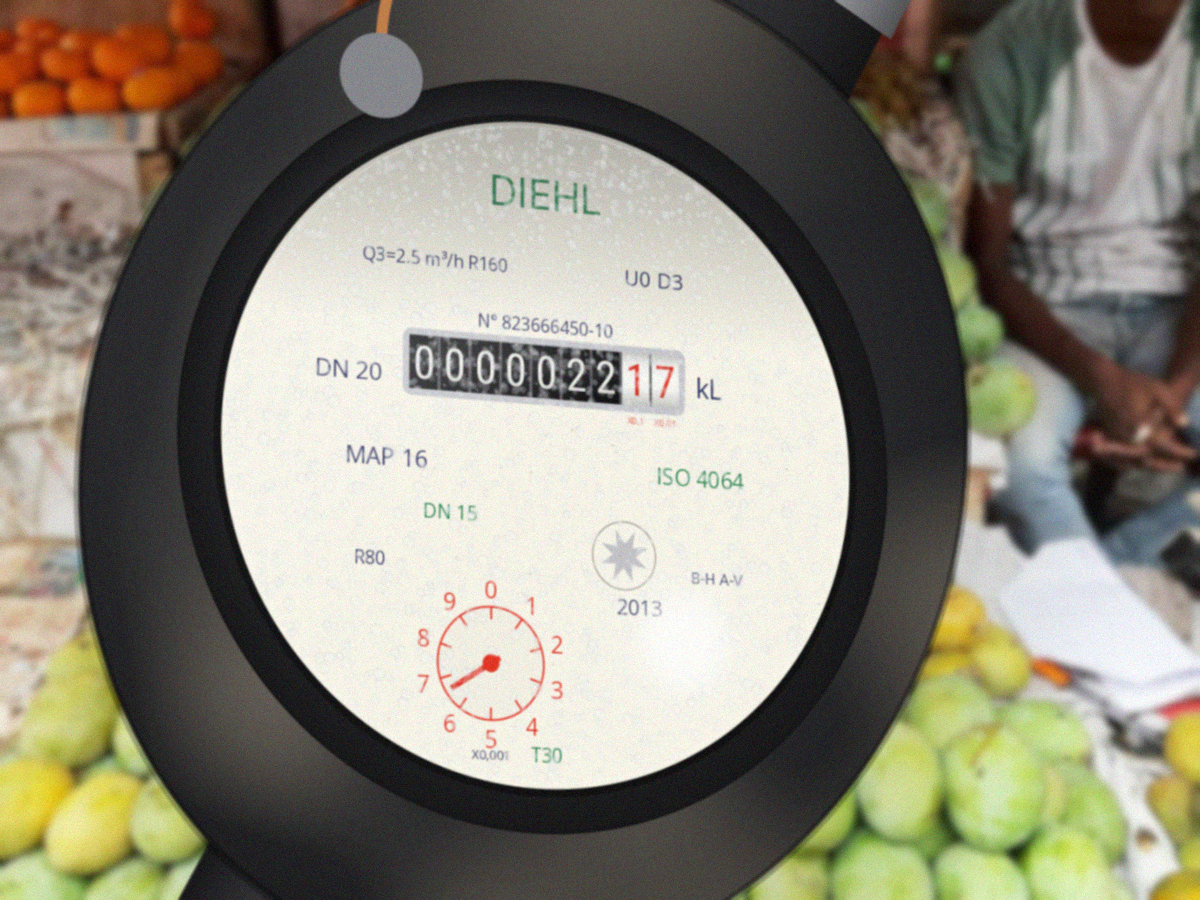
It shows 22.176,kL
